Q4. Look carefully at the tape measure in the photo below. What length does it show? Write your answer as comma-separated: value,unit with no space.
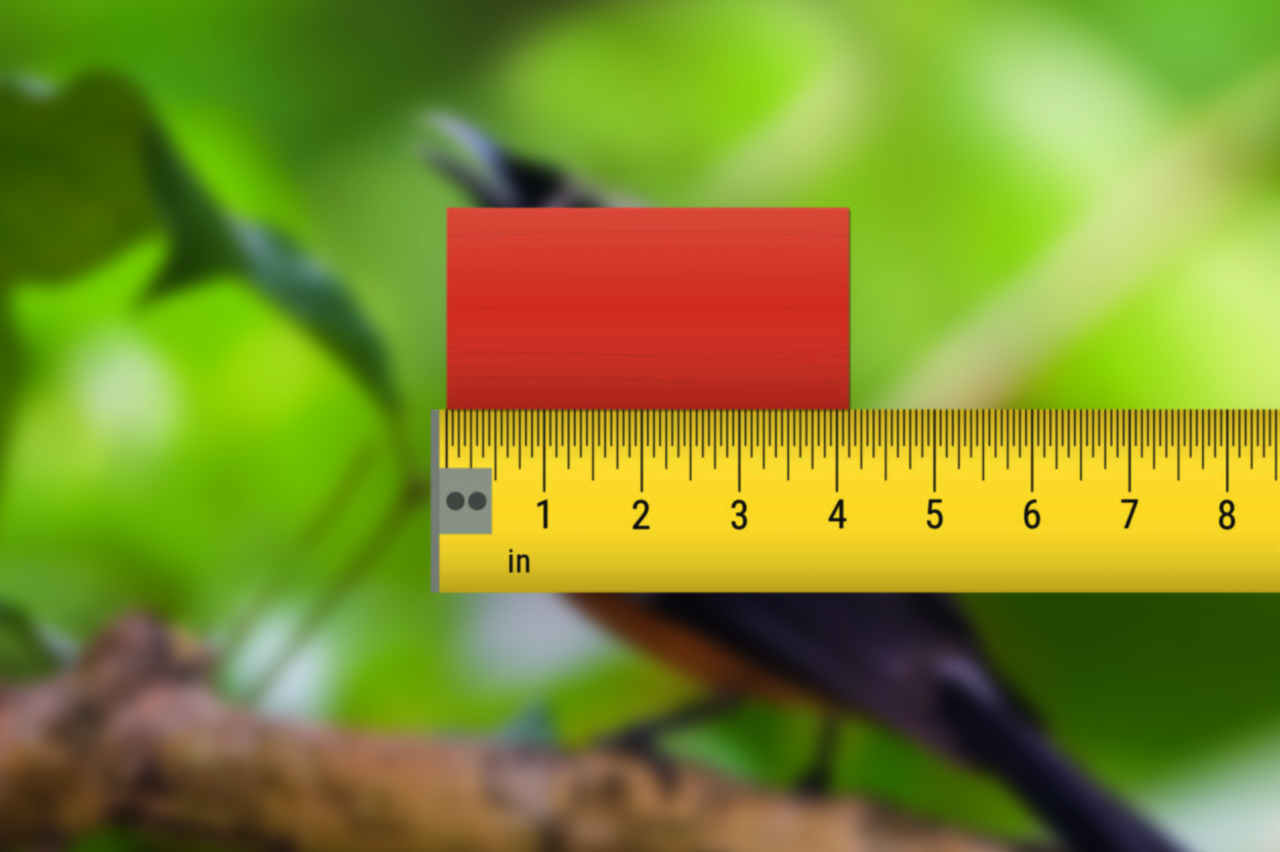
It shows 4.125,in
